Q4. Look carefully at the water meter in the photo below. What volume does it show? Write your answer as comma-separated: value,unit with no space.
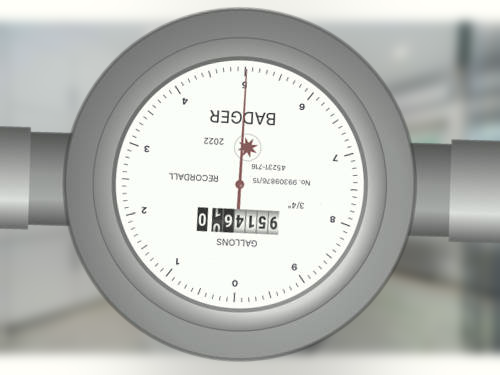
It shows 9514605.0,gal
